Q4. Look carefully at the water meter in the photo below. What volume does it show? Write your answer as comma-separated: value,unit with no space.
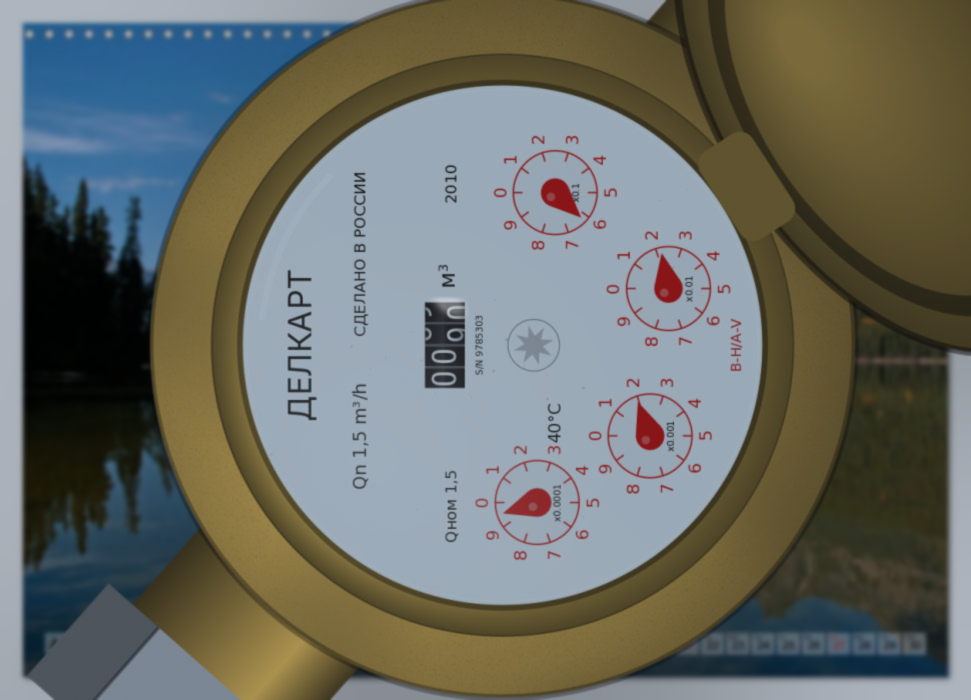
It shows 89.6219,m³
